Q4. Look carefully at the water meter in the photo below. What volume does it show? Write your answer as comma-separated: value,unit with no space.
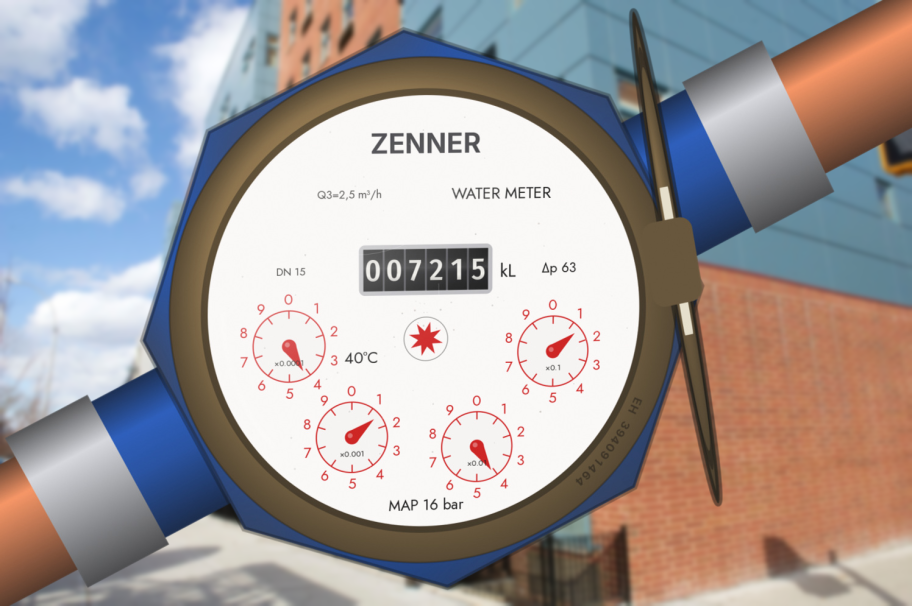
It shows 7215.1414,kL
